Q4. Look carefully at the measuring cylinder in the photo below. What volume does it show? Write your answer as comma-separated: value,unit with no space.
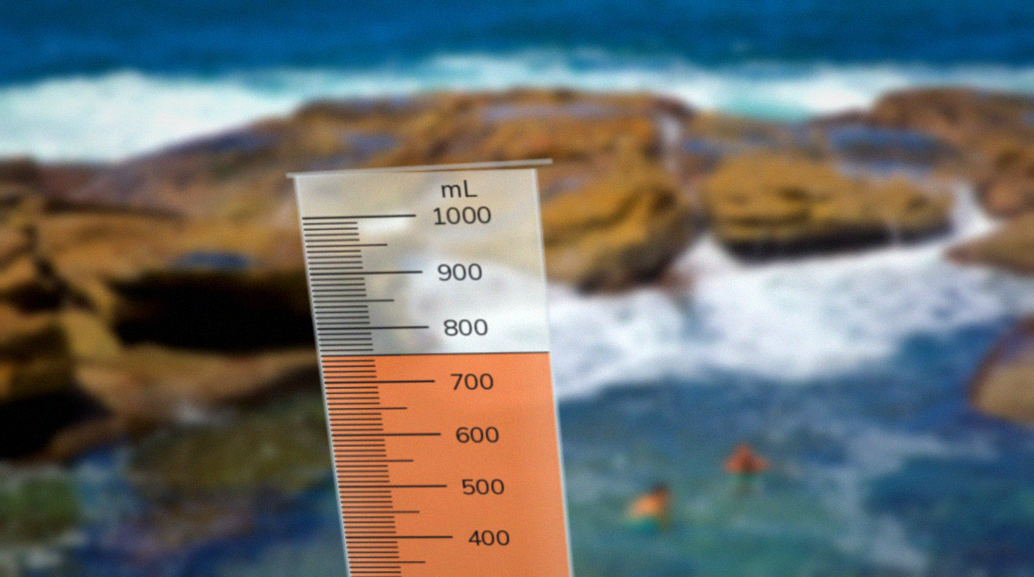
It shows 750,mL
